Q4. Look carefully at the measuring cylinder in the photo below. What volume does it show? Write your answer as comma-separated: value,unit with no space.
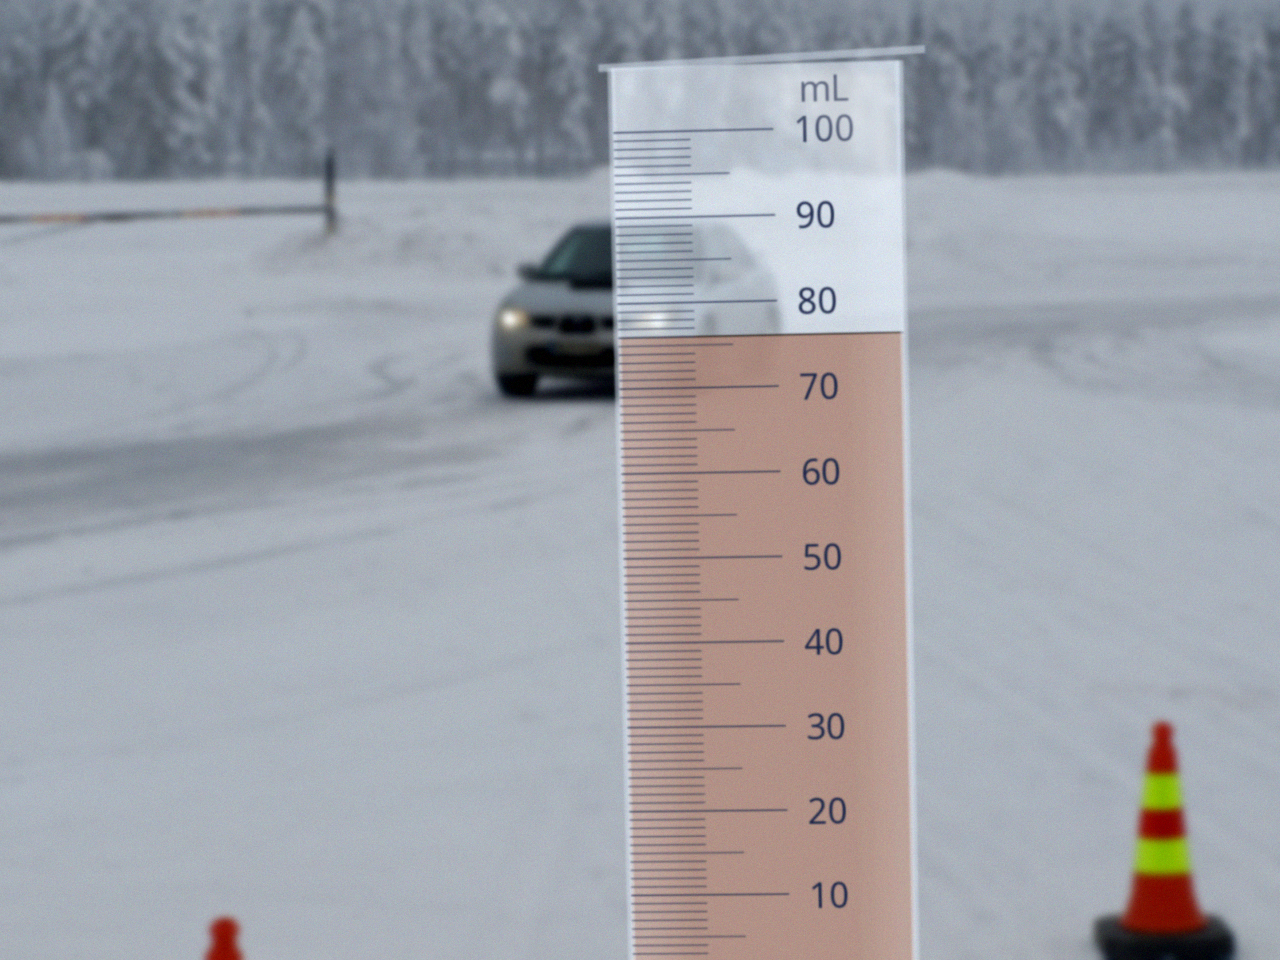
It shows 76,mL
